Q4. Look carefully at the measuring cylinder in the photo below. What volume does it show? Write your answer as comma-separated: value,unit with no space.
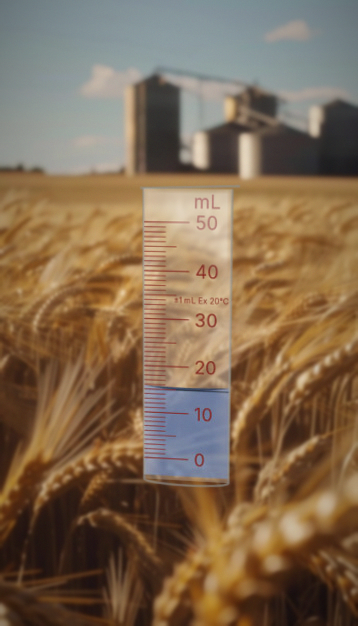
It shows 15,mL
